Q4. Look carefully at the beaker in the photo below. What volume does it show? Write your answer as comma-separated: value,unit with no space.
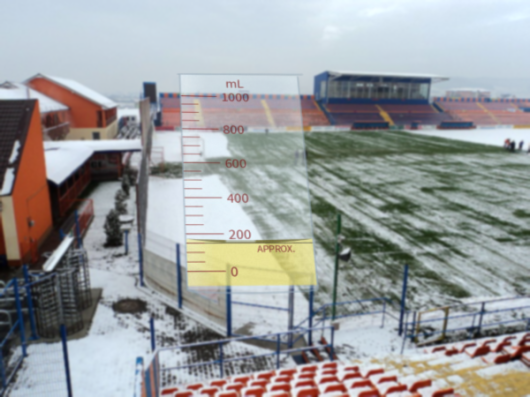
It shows 150,mL
